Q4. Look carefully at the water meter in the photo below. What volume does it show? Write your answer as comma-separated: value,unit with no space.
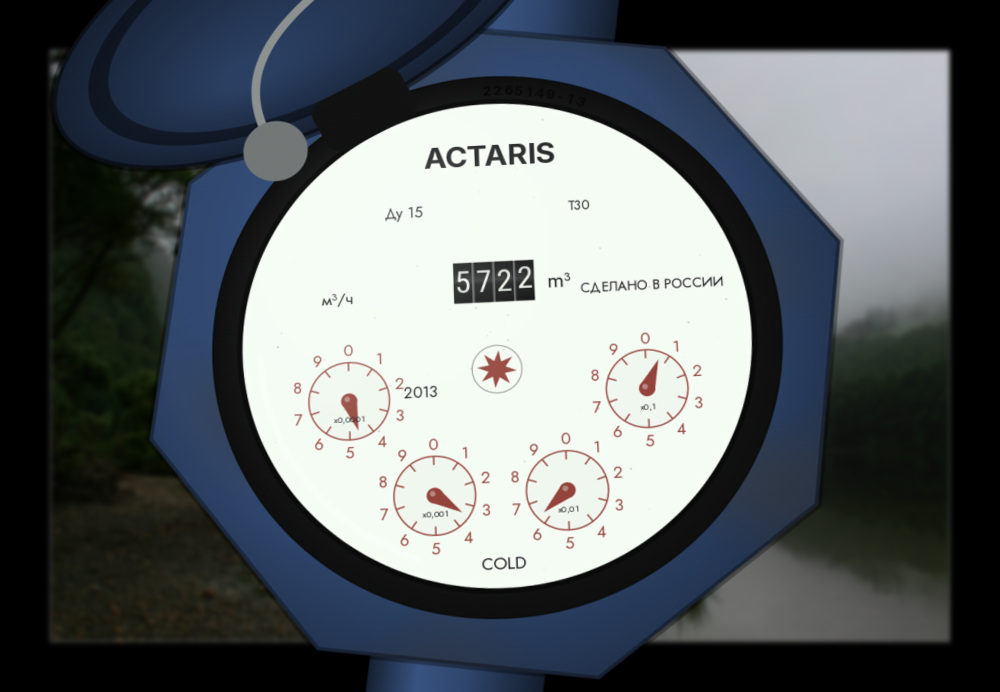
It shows 5722.0634,m³
